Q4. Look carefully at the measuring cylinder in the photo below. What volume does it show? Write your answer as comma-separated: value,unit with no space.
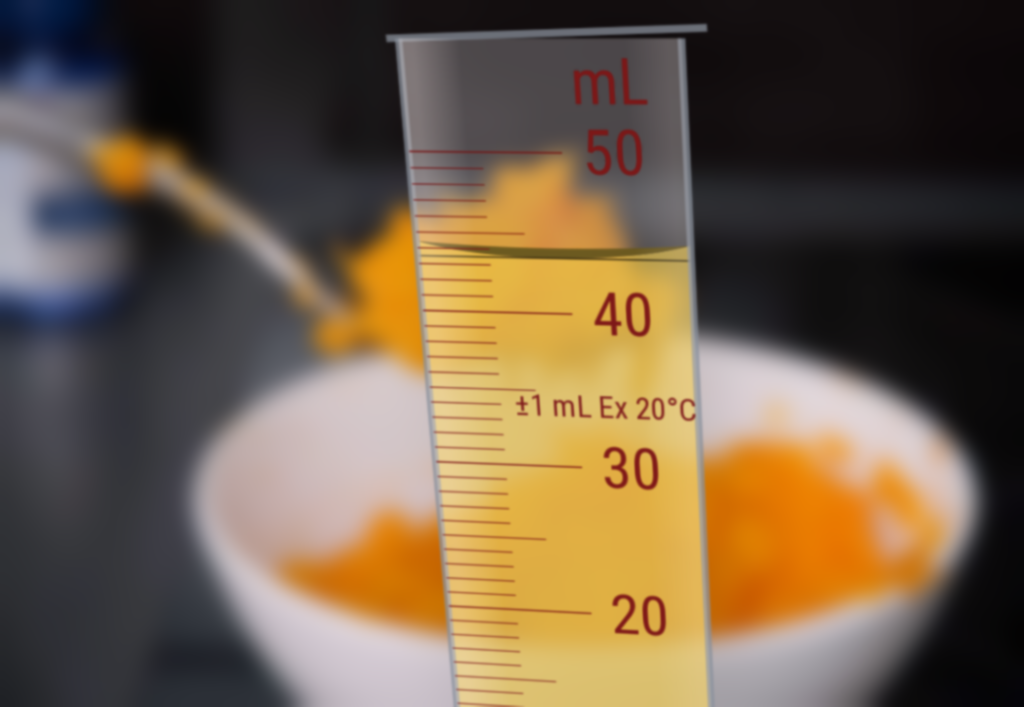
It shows 43.5,mL
